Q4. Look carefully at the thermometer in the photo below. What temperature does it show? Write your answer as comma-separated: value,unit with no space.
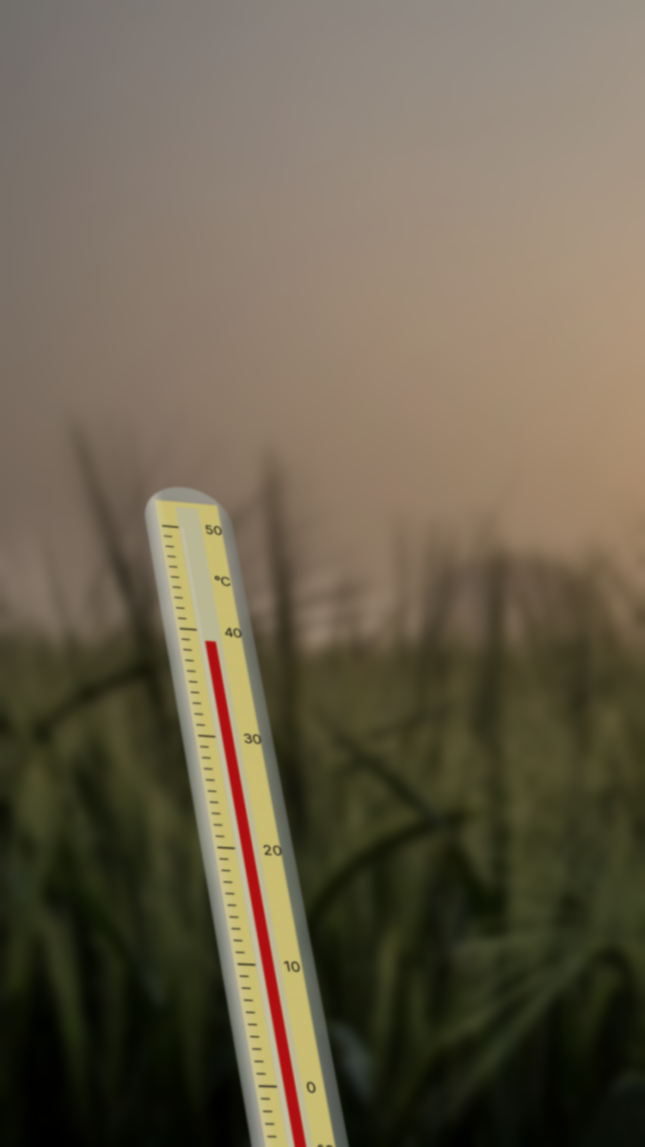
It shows 39,°C
